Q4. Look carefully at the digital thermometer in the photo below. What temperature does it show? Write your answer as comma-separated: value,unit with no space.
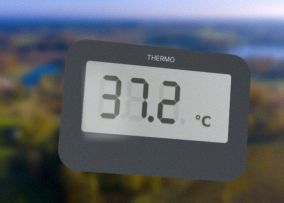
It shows 37.2,°C
